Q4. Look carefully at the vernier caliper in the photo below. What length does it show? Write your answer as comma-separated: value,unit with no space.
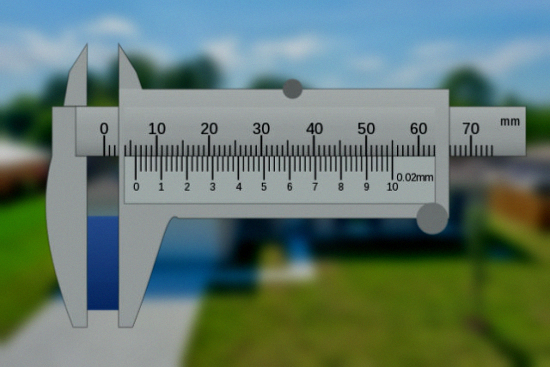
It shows 6.0,mm
